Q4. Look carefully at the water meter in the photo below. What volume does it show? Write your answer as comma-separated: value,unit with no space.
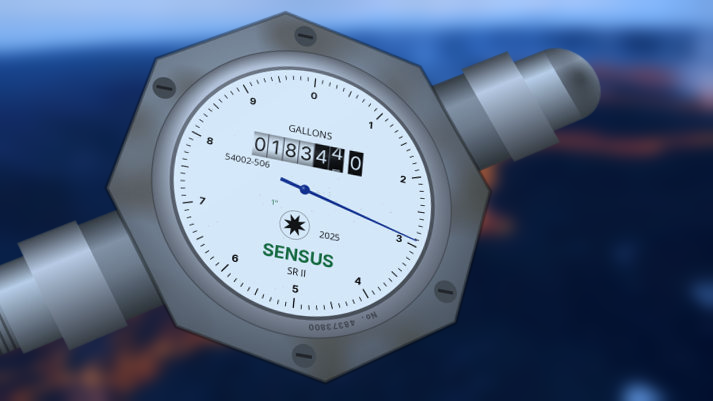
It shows 183442.9,gal
